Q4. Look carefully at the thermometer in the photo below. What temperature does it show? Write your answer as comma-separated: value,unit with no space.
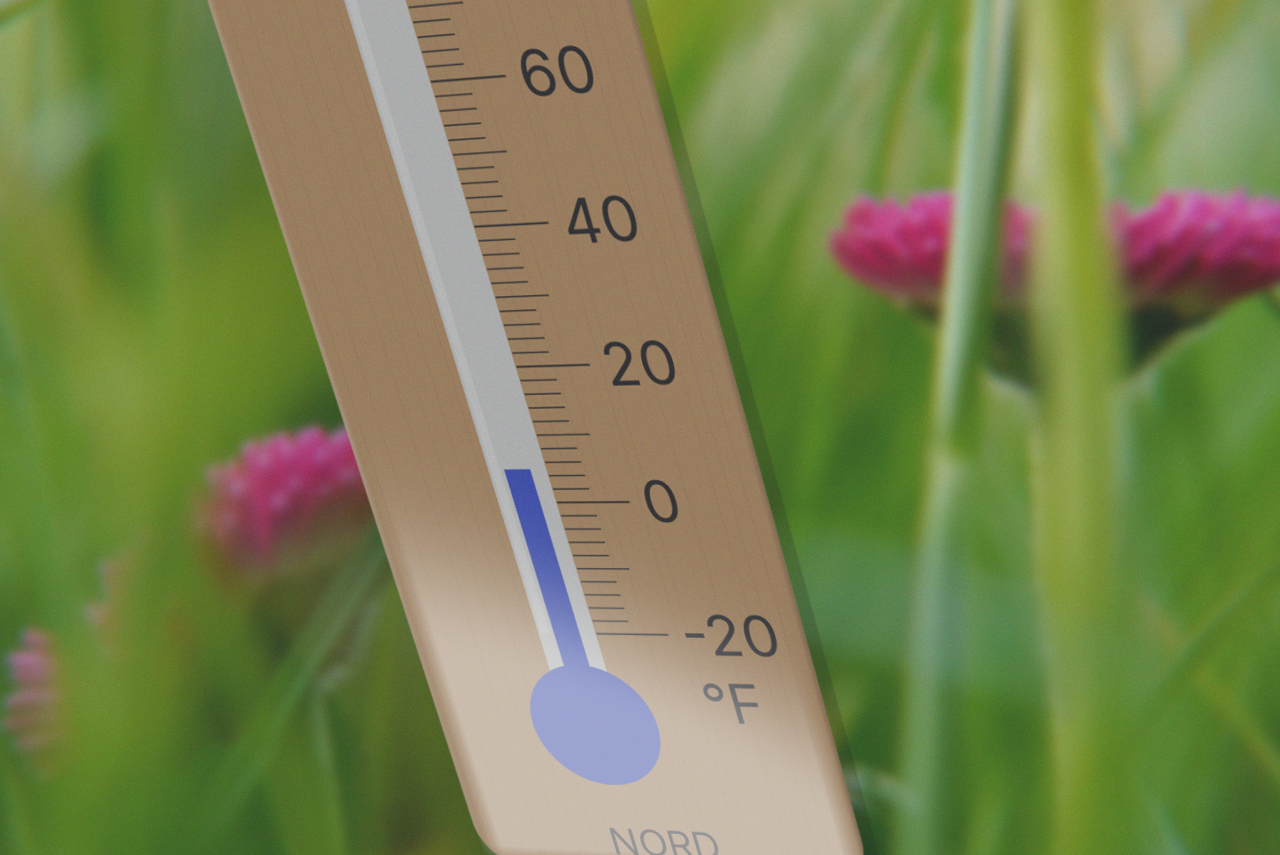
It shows 5,°F
